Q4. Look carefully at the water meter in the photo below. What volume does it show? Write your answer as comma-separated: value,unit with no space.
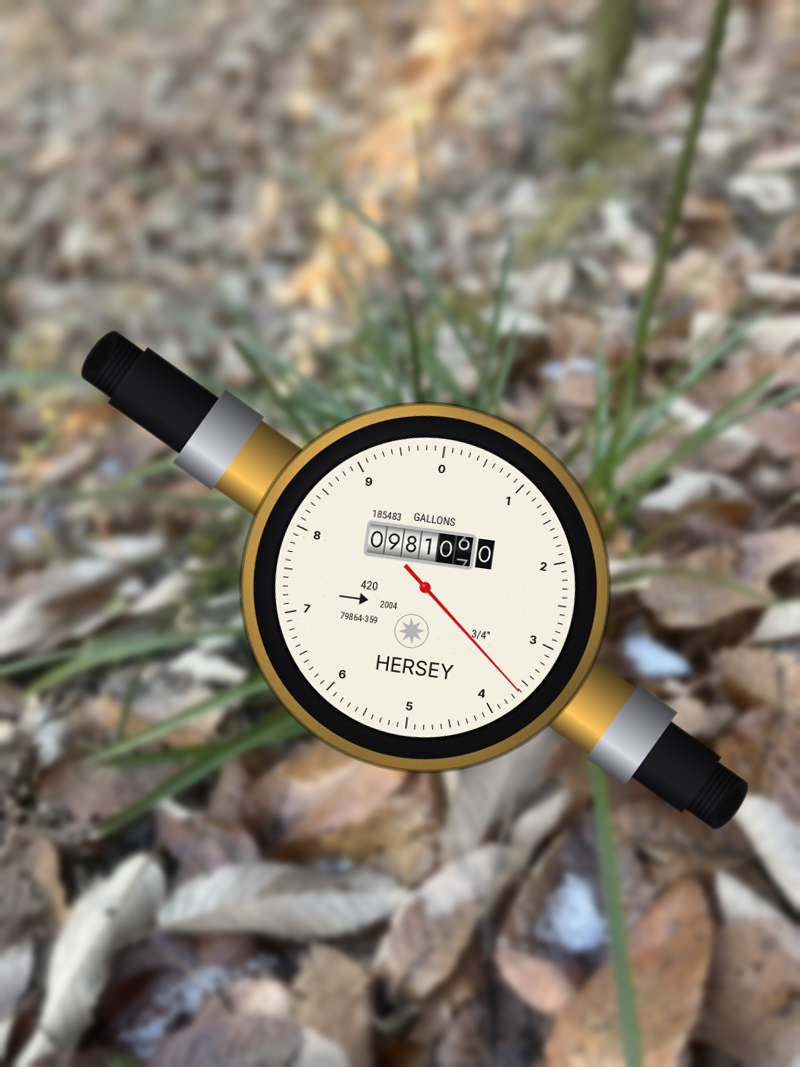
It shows 981063.6,gal
